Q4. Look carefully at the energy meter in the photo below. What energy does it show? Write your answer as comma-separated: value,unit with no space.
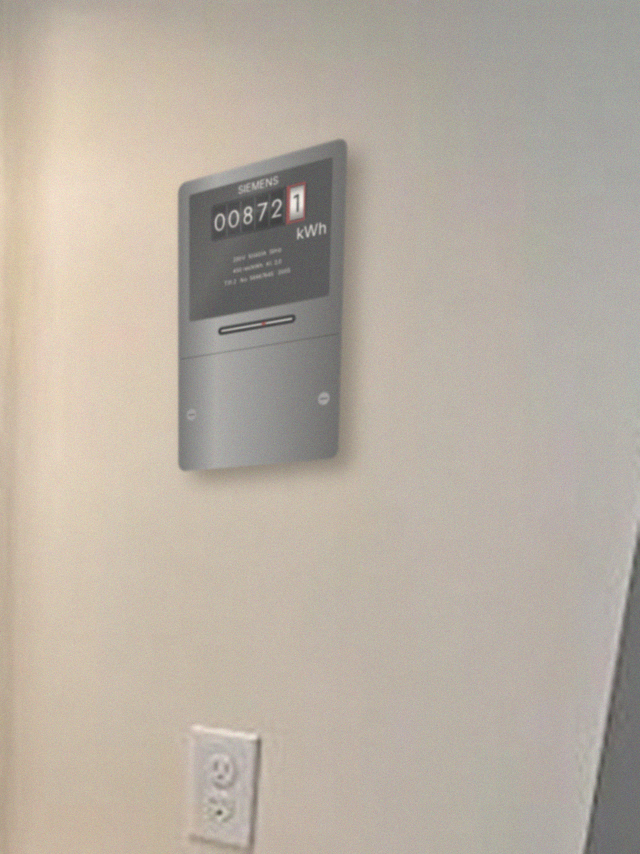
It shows 872.1,kWh
